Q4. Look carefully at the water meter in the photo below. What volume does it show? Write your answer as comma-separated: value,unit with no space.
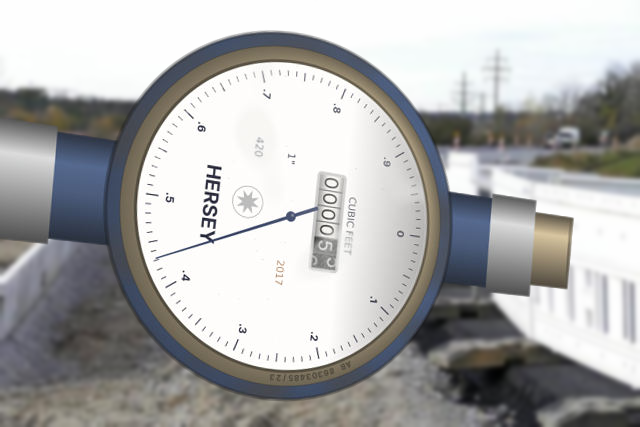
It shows 55.43,ft³
